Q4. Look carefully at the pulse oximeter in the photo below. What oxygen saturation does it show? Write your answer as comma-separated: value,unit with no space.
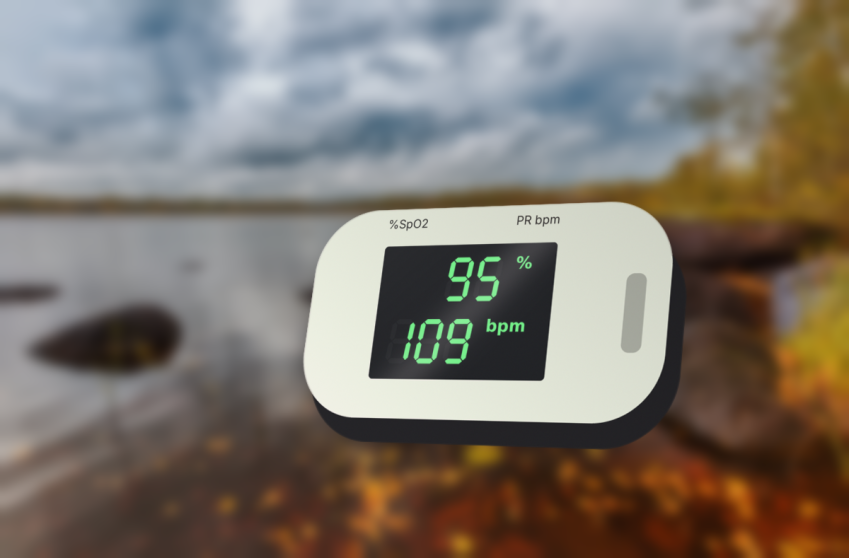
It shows 95,%
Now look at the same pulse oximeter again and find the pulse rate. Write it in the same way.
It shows 109,bpm
